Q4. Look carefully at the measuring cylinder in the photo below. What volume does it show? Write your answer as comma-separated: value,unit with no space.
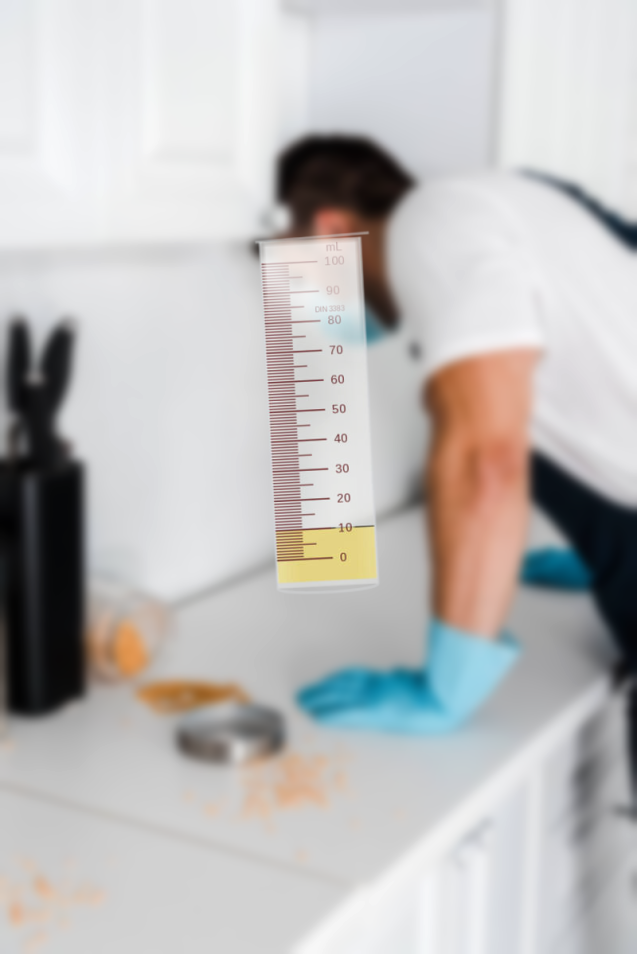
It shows 10,mL
